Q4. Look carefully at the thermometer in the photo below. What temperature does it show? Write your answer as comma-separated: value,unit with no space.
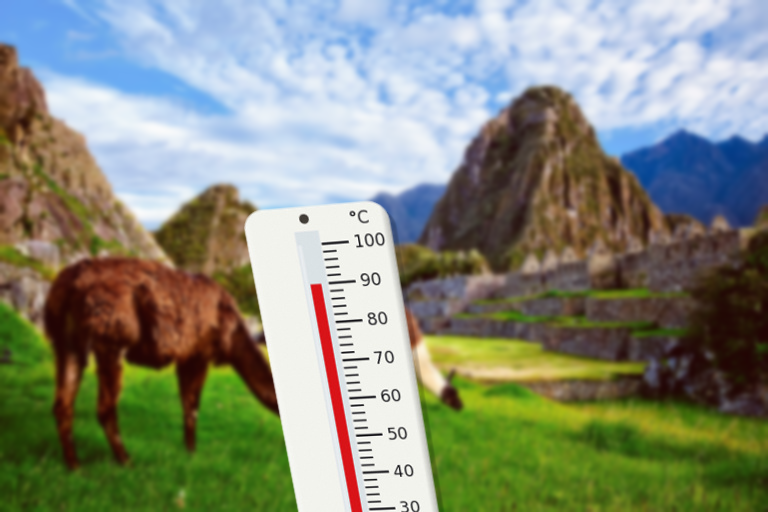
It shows 90,°C
